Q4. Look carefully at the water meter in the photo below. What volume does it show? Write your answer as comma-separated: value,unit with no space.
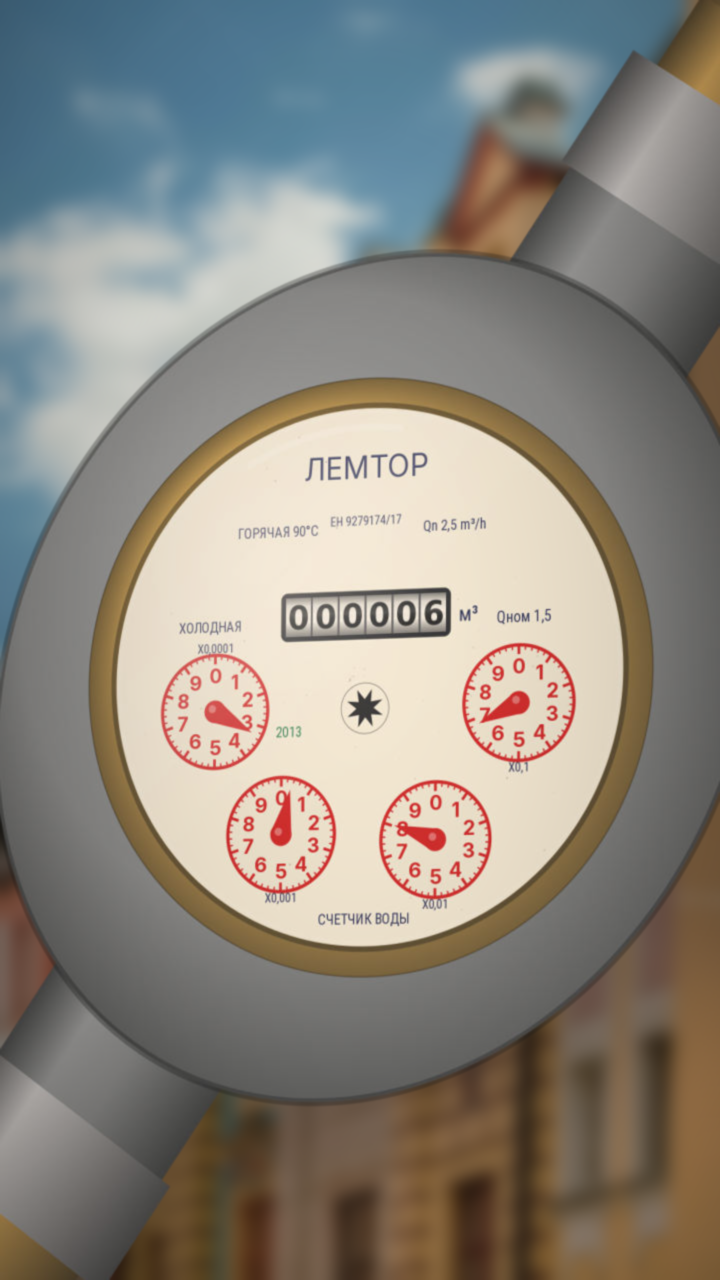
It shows 6.6803,m³
